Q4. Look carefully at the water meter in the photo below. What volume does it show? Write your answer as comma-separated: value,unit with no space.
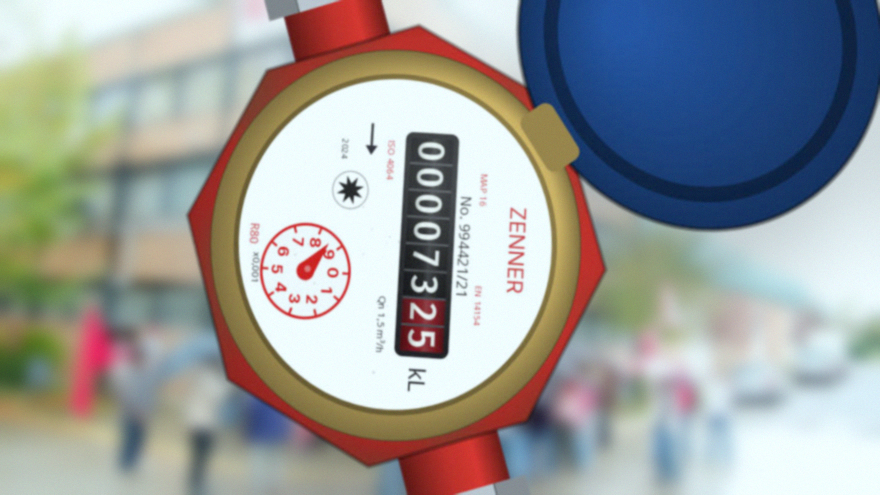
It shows 73.258,kL
